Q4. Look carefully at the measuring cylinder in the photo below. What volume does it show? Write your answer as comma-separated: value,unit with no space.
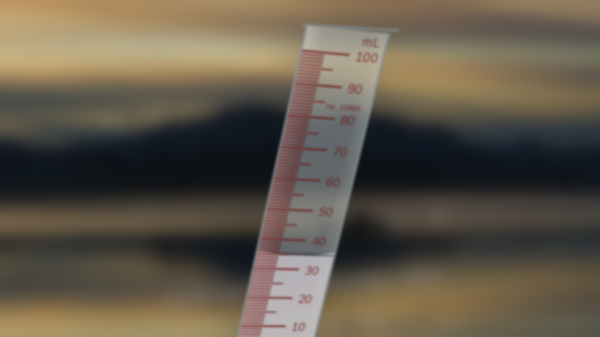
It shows 35,mL
